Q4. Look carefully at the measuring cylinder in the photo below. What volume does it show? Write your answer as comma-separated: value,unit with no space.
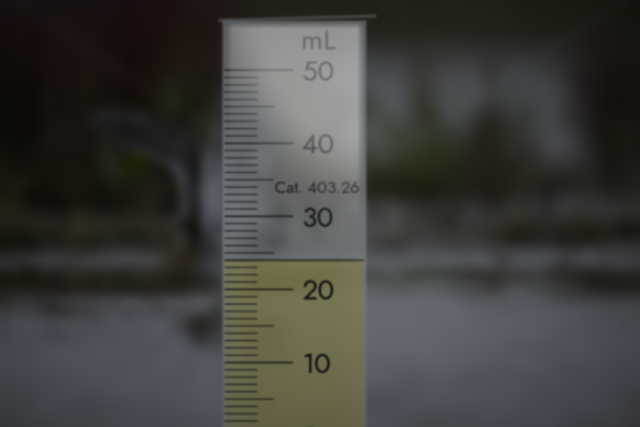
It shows 24,mL
